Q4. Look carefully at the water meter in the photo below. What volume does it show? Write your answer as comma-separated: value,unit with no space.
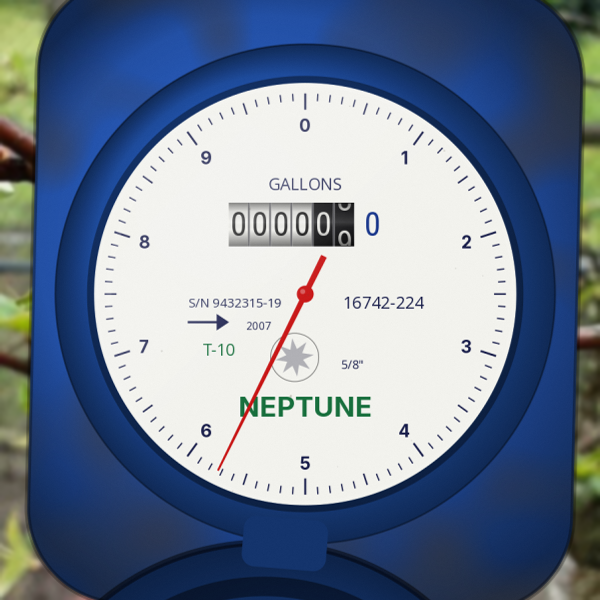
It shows 85.7,gal
